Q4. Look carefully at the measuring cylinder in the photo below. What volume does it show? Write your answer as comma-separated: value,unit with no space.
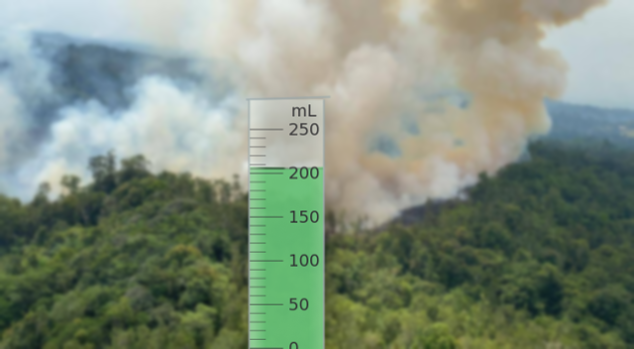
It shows 205,mL
